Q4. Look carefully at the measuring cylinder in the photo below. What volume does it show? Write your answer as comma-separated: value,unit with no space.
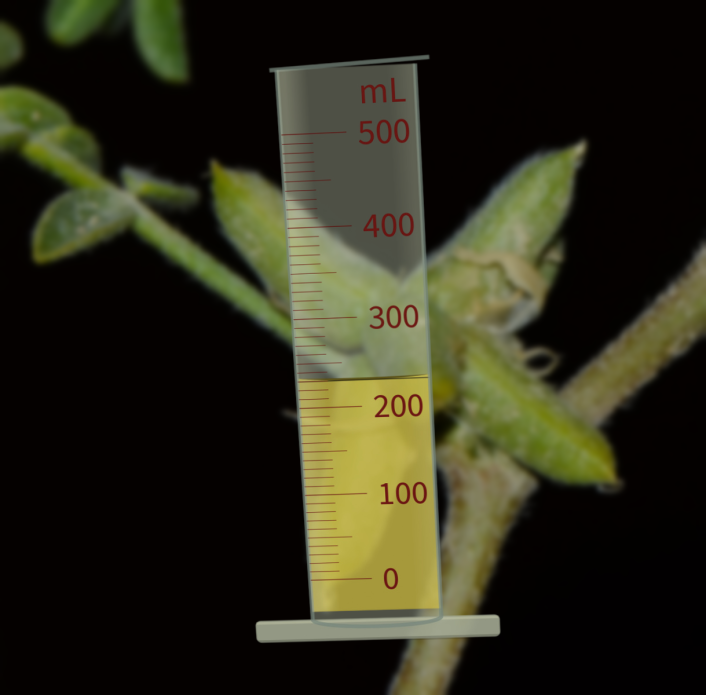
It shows 230,mL
